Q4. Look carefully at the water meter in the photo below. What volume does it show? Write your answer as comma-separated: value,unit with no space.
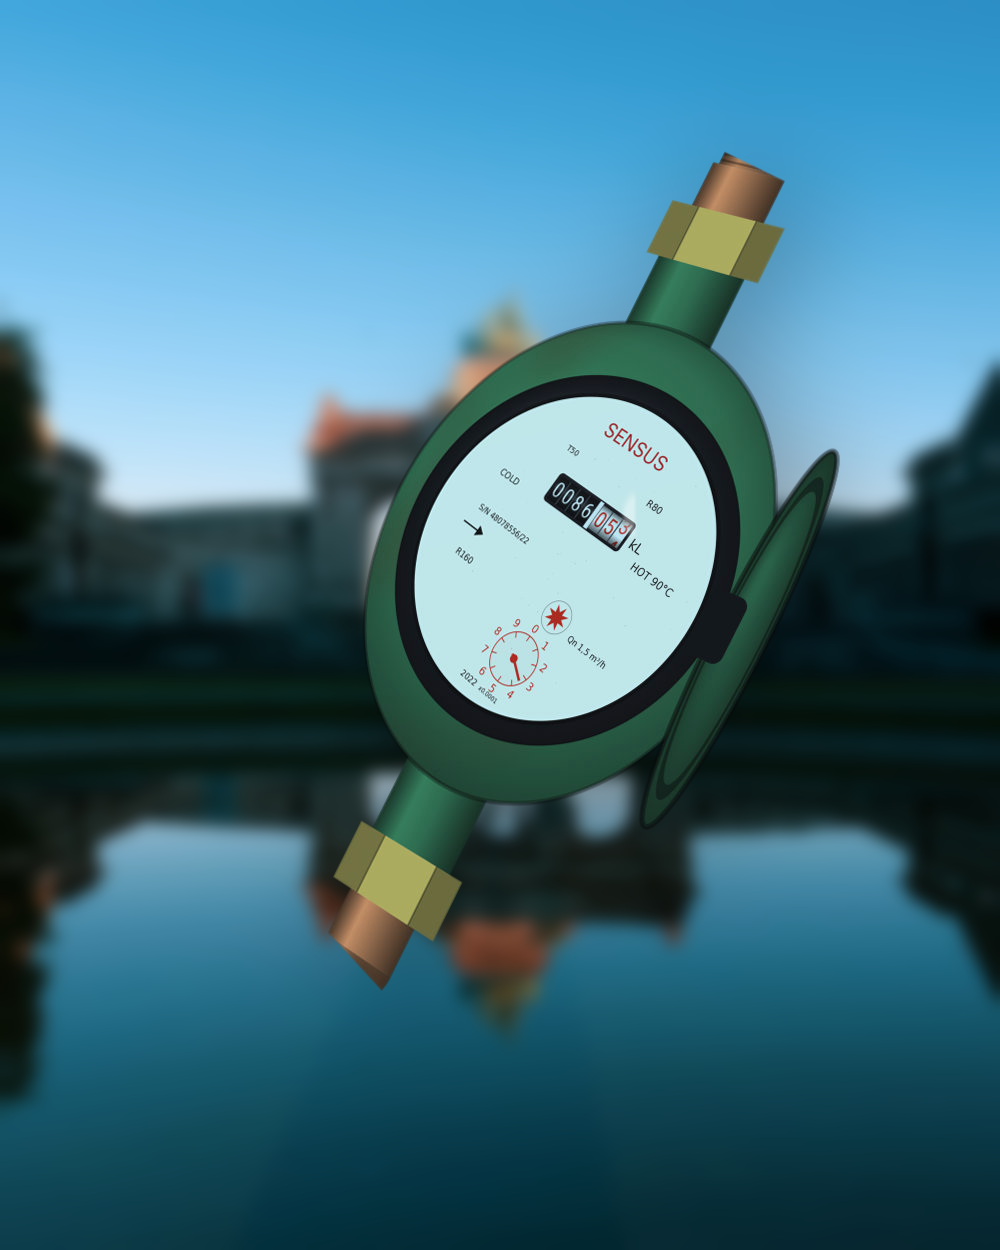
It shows 86.0533,kL
